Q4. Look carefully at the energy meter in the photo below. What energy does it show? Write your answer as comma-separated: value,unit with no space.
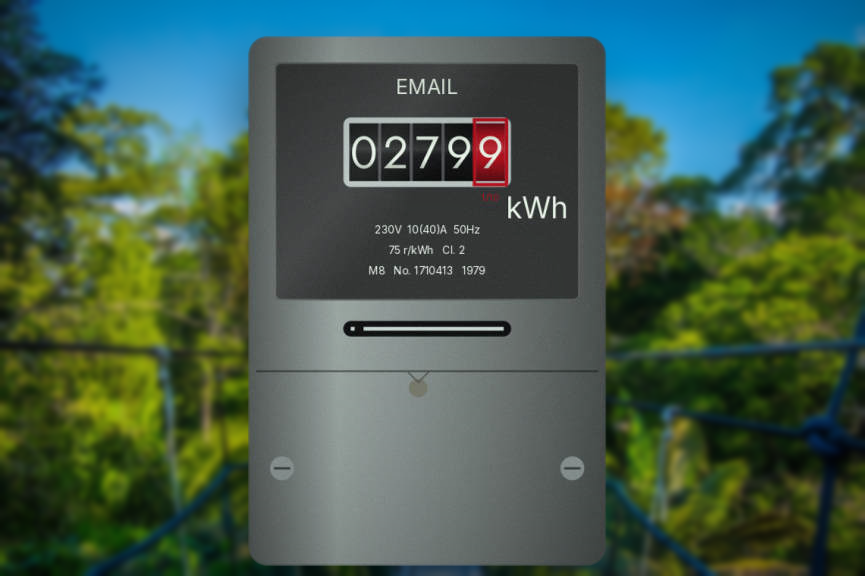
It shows 279.9,kWh
